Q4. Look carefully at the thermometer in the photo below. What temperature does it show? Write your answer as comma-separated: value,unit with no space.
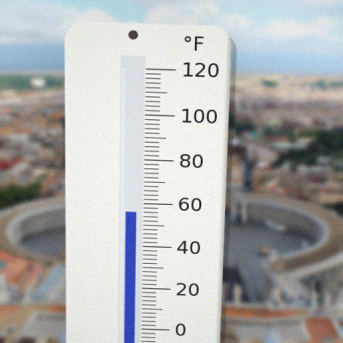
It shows 56,°F
